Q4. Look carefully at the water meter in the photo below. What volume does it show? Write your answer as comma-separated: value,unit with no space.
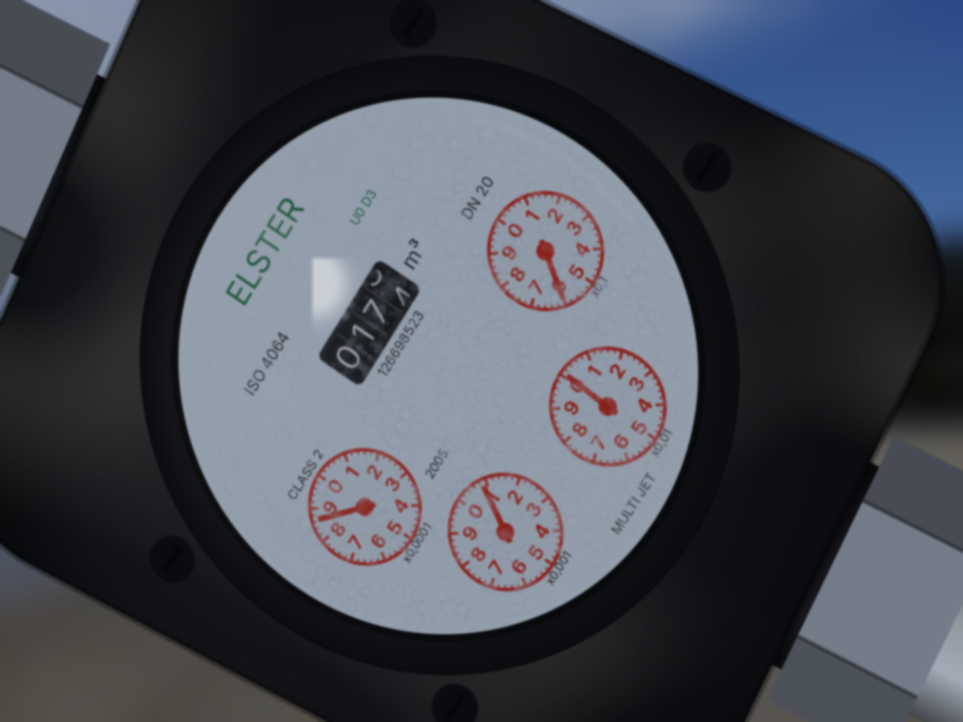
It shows 173.6008,m³
